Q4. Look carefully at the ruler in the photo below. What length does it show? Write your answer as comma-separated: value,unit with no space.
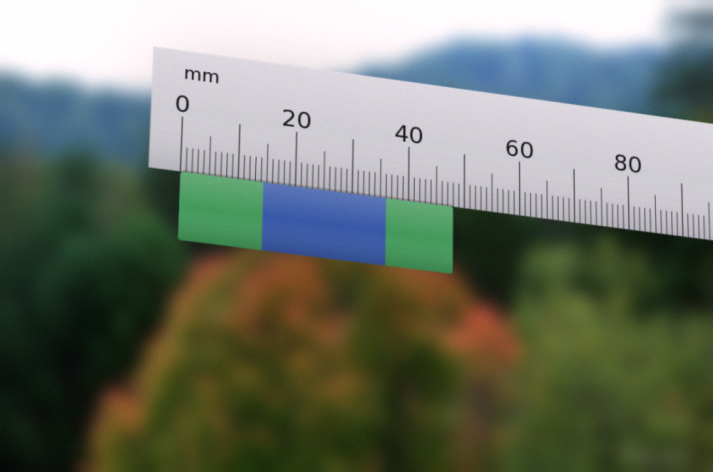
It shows 48,mm
